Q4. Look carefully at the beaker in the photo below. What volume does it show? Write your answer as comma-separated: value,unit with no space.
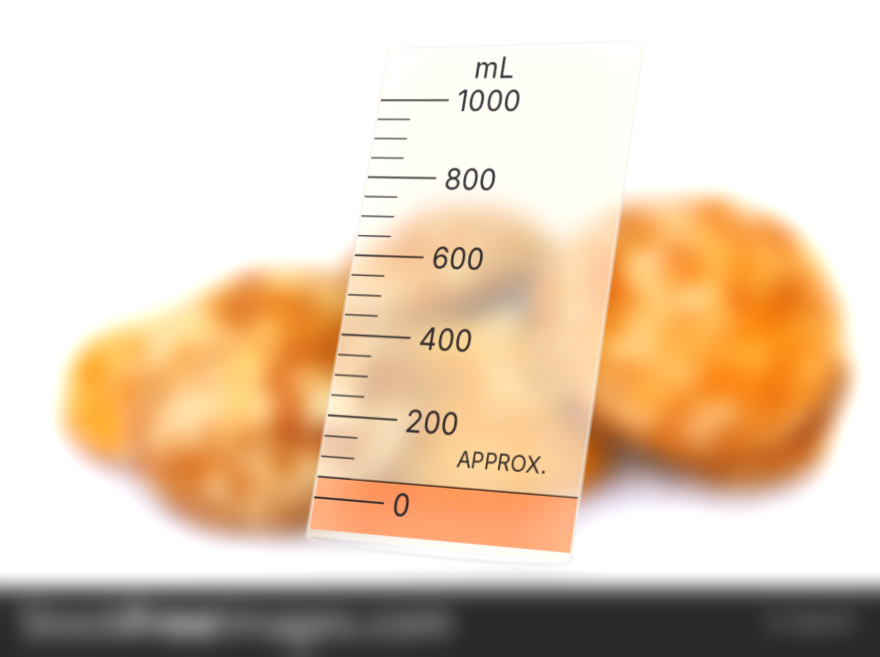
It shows 50,mL
